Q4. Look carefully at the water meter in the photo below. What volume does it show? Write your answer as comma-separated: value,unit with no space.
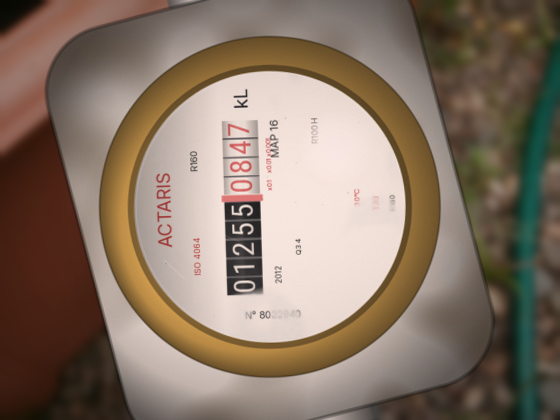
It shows 1255.0847,kL
